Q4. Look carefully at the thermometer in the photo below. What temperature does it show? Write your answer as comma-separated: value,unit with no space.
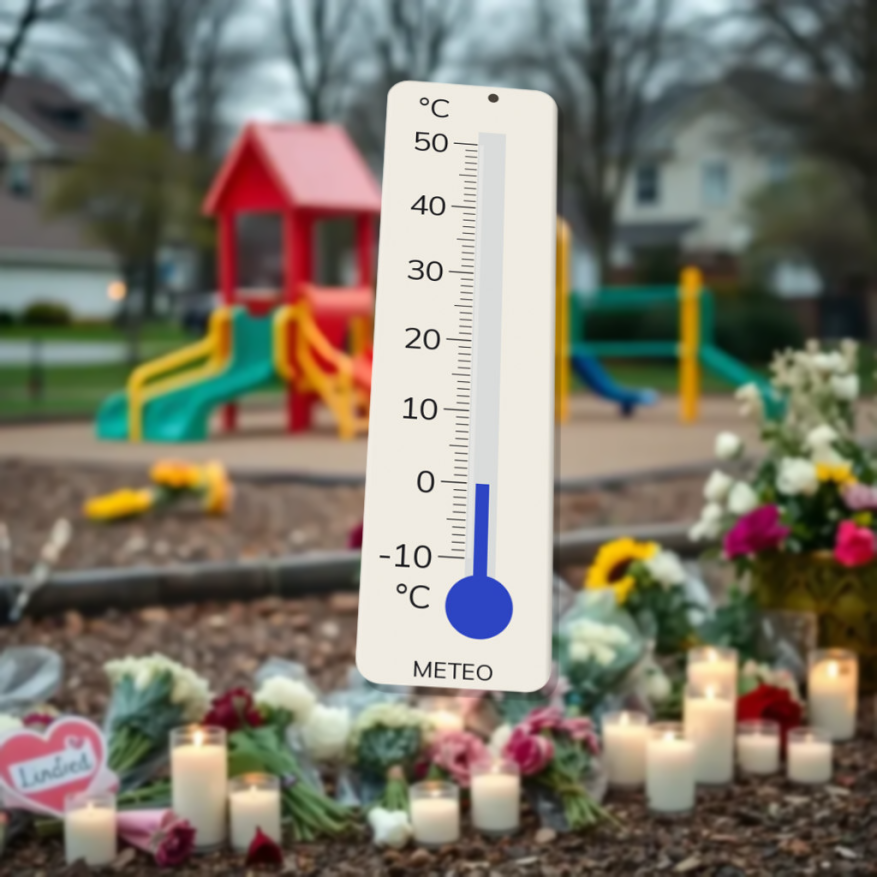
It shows 0,°C
